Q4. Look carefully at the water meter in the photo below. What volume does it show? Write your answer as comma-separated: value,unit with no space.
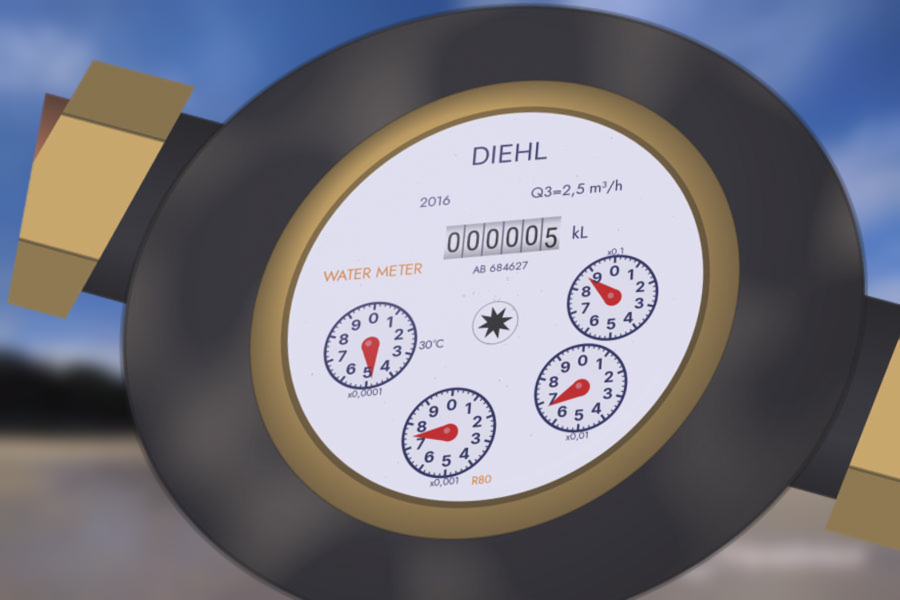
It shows 4.8674,kL
